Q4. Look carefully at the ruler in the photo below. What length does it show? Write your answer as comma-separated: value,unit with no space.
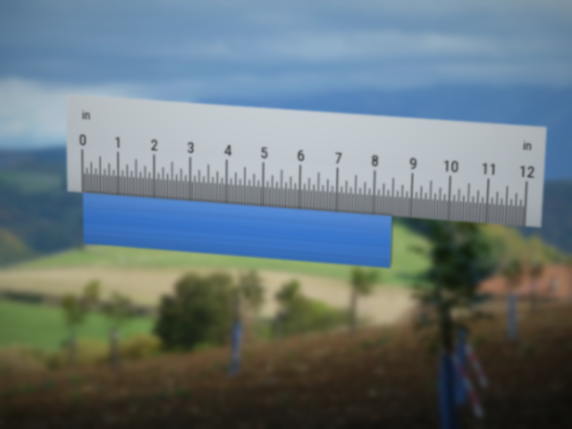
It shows 8.5,in
